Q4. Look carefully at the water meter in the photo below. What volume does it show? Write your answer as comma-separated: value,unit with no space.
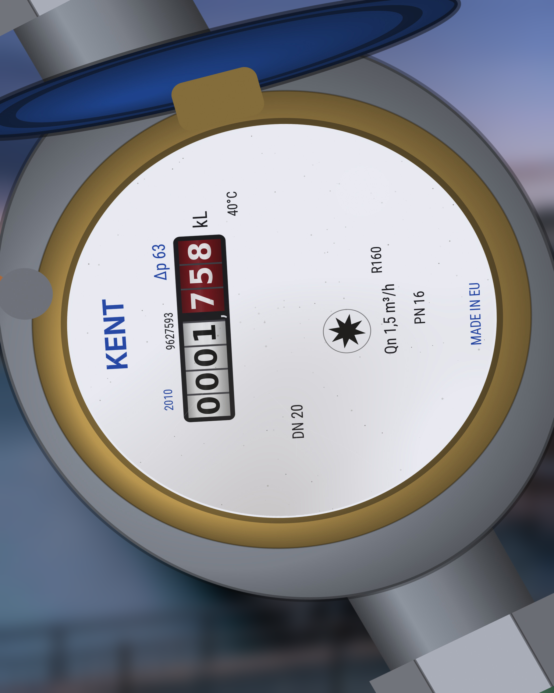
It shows 1.758,kL
